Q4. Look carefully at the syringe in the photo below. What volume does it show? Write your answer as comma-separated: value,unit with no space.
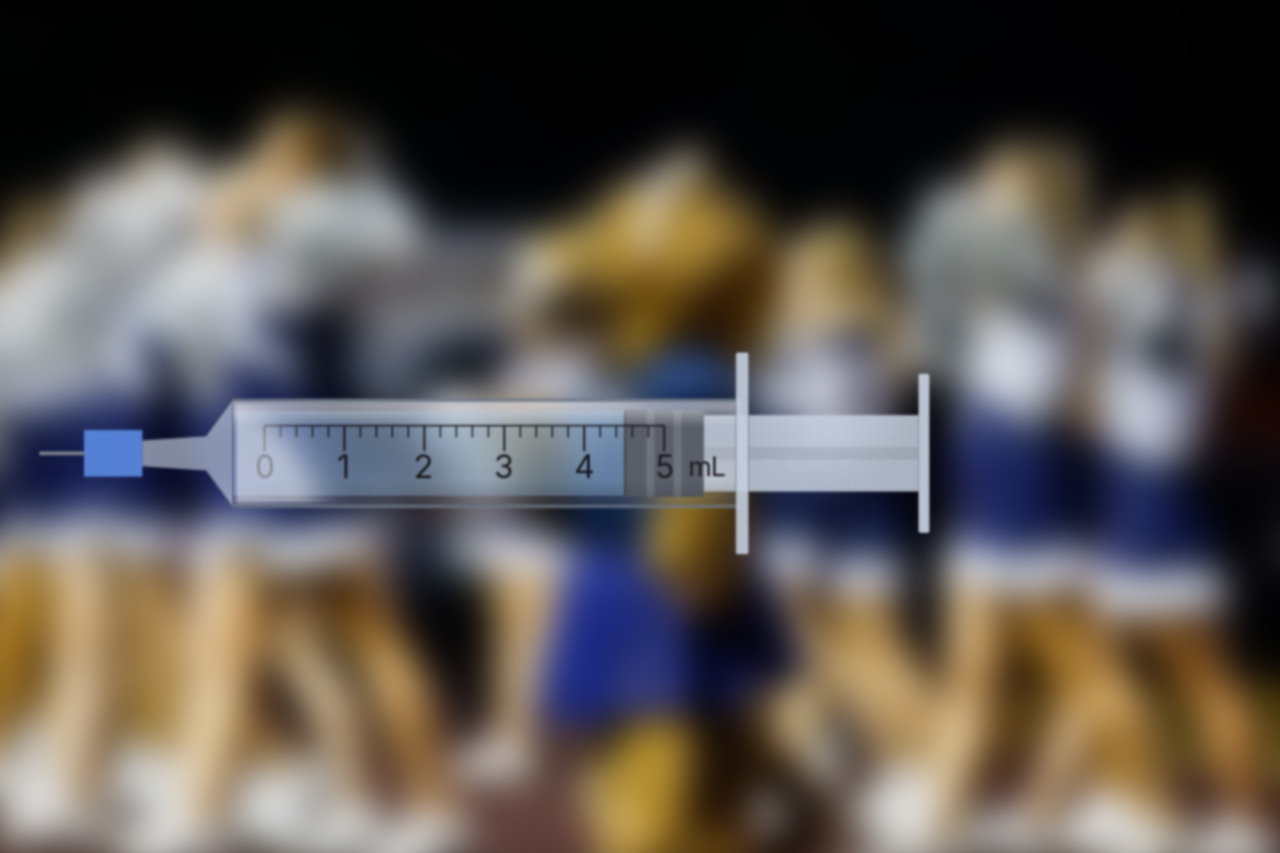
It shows 4.5,mL
